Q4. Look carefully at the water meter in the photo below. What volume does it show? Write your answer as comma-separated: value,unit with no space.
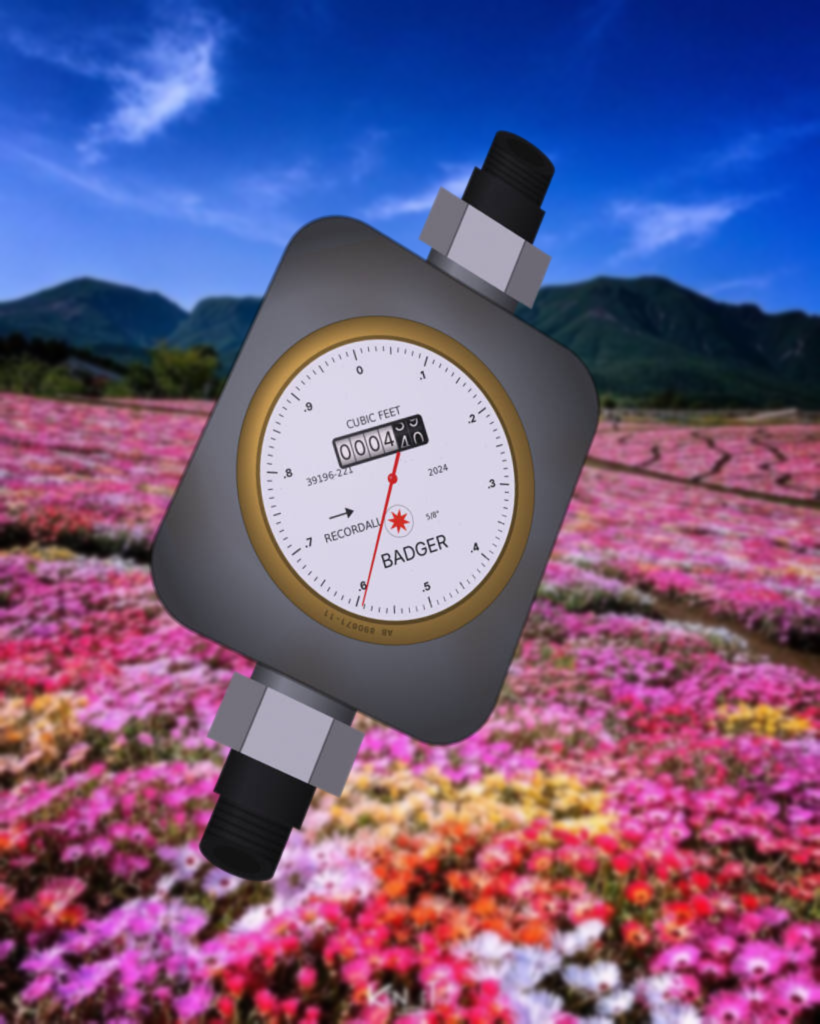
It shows 439.59,ft³
